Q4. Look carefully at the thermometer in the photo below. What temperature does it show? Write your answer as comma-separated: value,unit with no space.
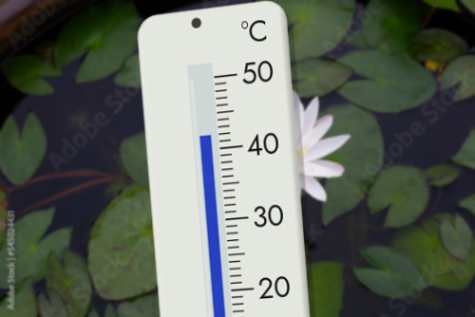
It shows 42,°C
